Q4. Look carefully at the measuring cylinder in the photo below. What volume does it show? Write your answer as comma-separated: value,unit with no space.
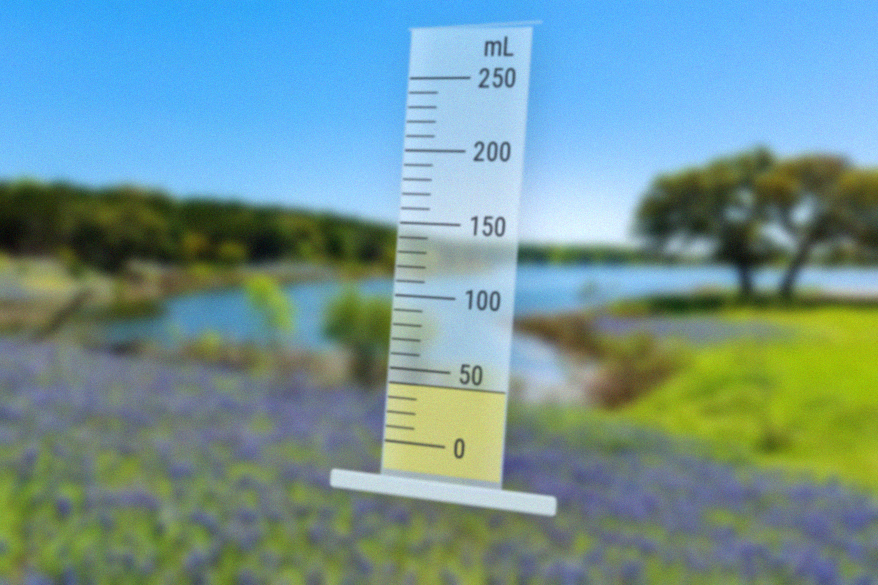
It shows 40,mL
